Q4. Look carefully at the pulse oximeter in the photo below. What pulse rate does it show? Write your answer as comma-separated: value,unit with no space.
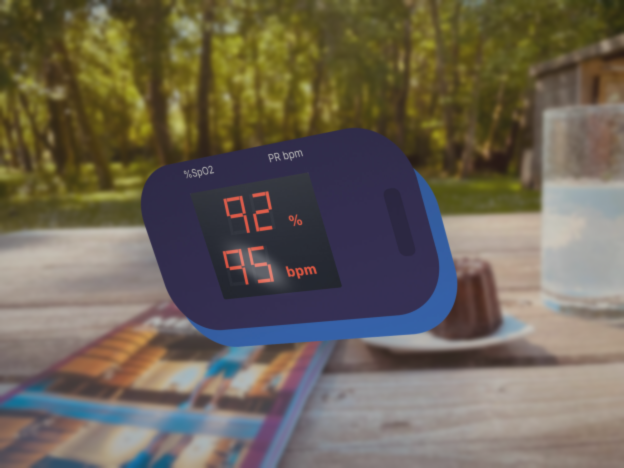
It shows 95,bpm
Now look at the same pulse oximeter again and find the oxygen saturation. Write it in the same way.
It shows 92,%
